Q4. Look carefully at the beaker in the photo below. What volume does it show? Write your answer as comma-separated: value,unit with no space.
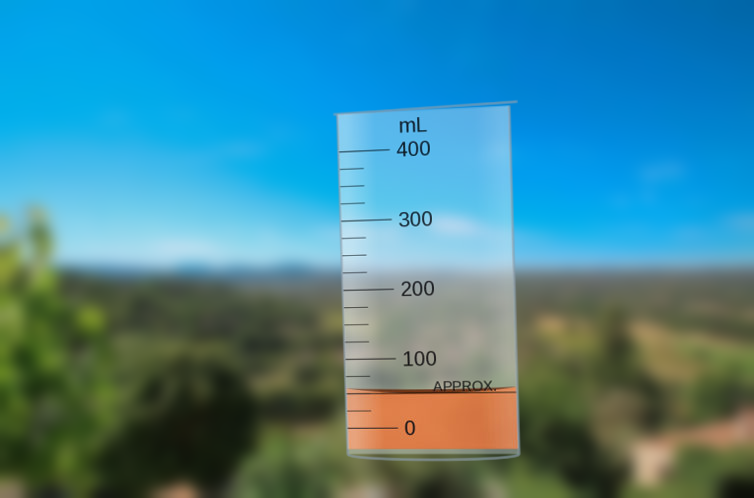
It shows 50,mL
